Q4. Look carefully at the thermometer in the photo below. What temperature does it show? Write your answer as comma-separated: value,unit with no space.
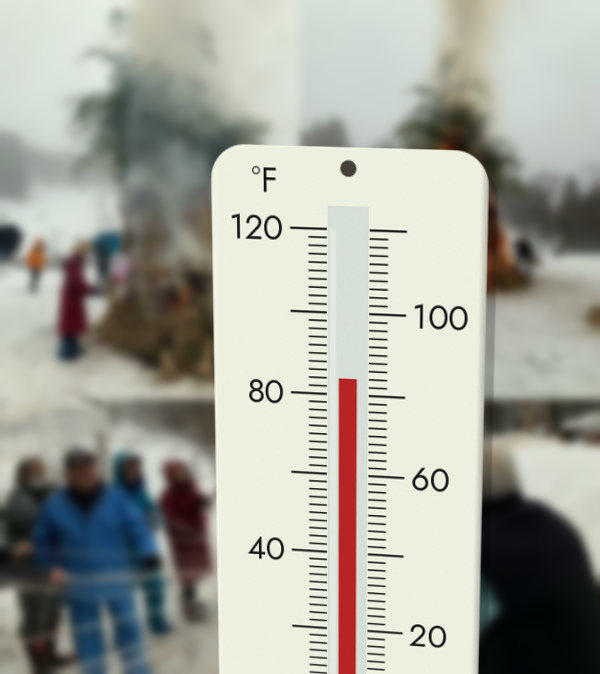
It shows 84,°F
